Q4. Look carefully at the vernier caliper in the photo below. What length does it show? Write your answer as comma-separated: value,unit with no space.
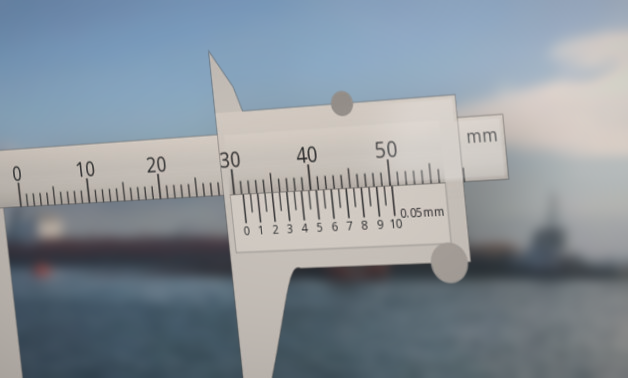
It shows 31.2,mm
